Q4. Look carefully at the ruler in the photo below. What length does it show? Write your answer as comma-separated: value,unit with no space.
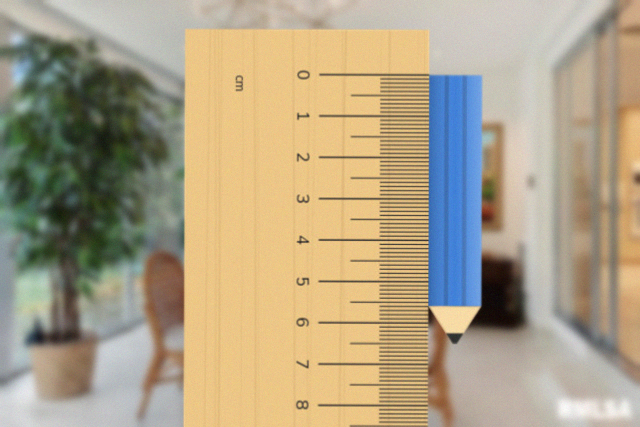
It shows 6.5,cm
